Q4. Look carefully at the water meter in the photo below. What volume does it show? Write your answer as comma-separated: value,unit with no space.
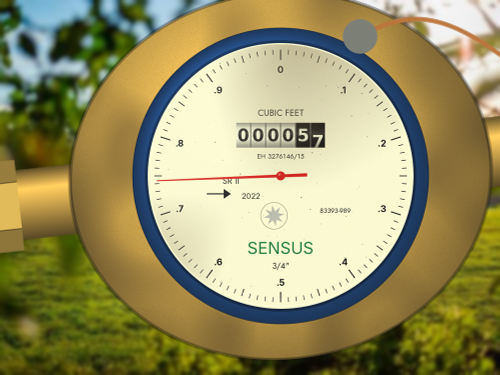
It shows 56.74,ft³
